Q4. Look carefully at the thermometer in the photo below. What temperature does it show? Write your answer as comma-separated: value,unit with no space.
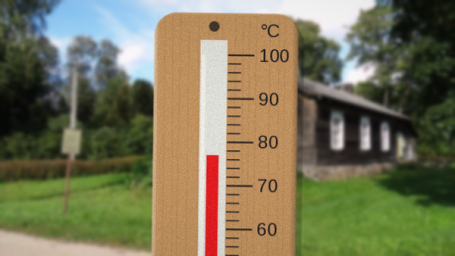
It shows 77,°C
